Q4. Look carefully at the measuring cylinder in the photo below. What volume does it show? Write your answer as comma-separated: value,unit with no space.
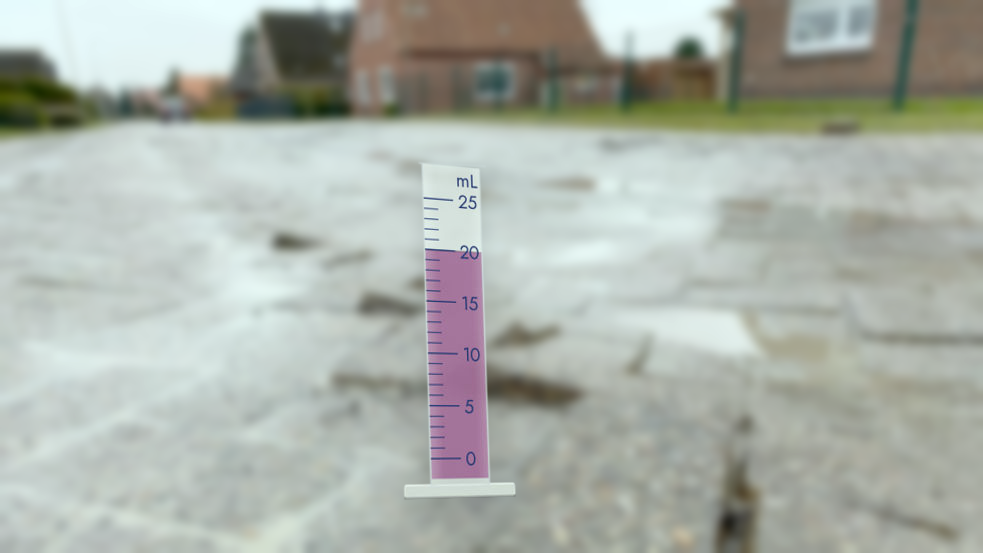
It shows 20,mL
